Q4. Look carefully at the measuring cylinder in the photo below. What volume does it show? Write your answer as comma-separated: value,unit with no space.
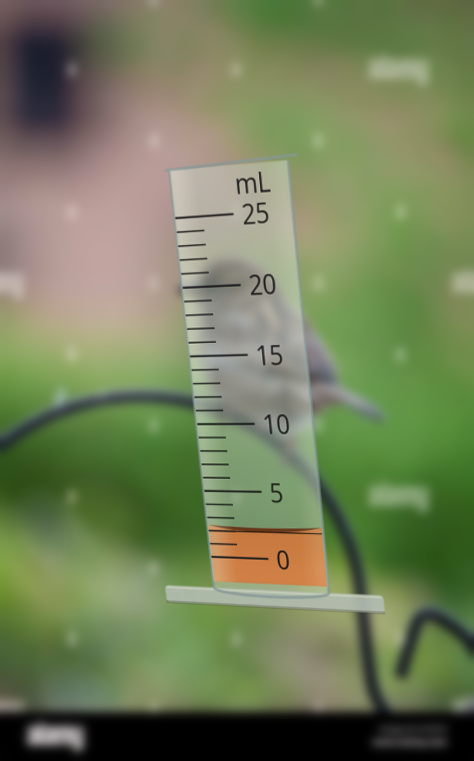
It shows 2,mL
